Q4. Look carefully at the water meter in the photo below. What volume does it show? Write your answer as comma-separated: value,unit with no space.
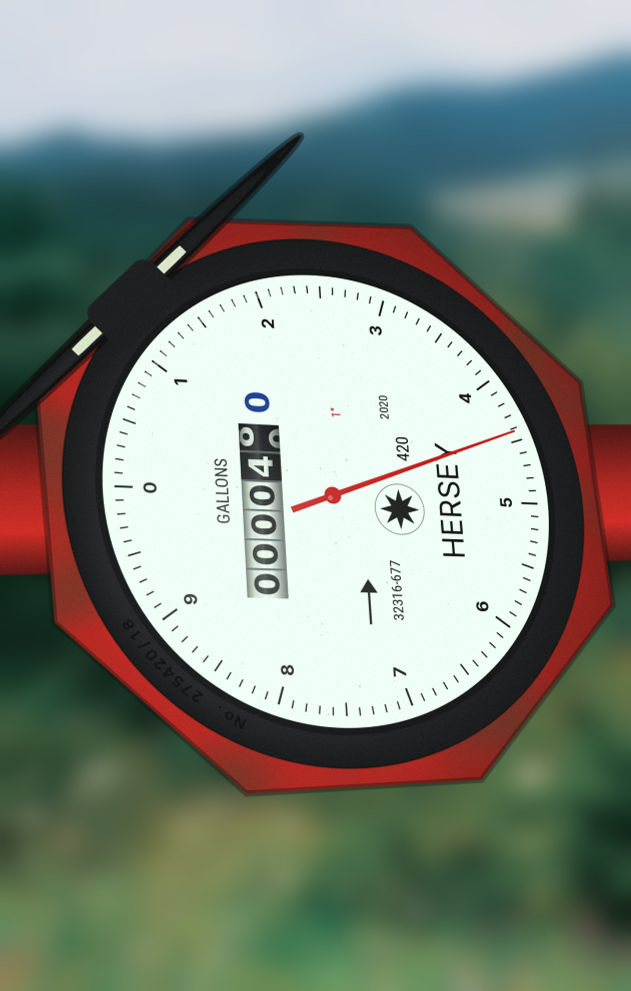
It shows 484.4,gal
